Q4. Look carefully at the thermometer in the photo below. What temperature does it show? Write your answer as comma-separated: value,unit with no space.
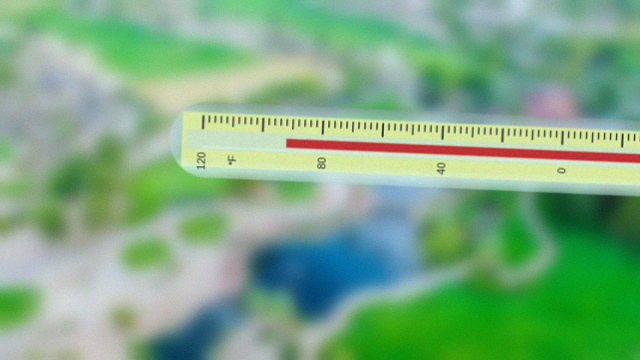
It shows 92,°F
